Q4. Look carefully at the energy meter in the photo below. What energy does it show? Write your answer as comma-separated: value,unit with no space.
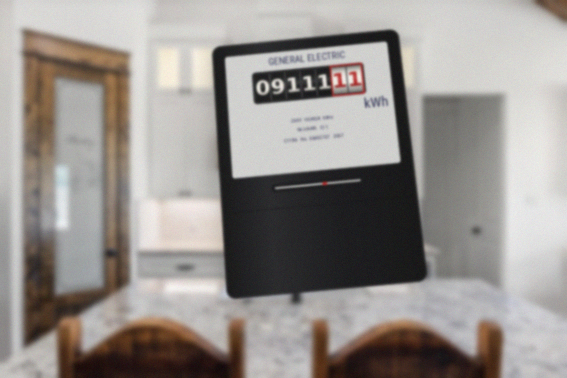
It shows 9111.11,kWh
